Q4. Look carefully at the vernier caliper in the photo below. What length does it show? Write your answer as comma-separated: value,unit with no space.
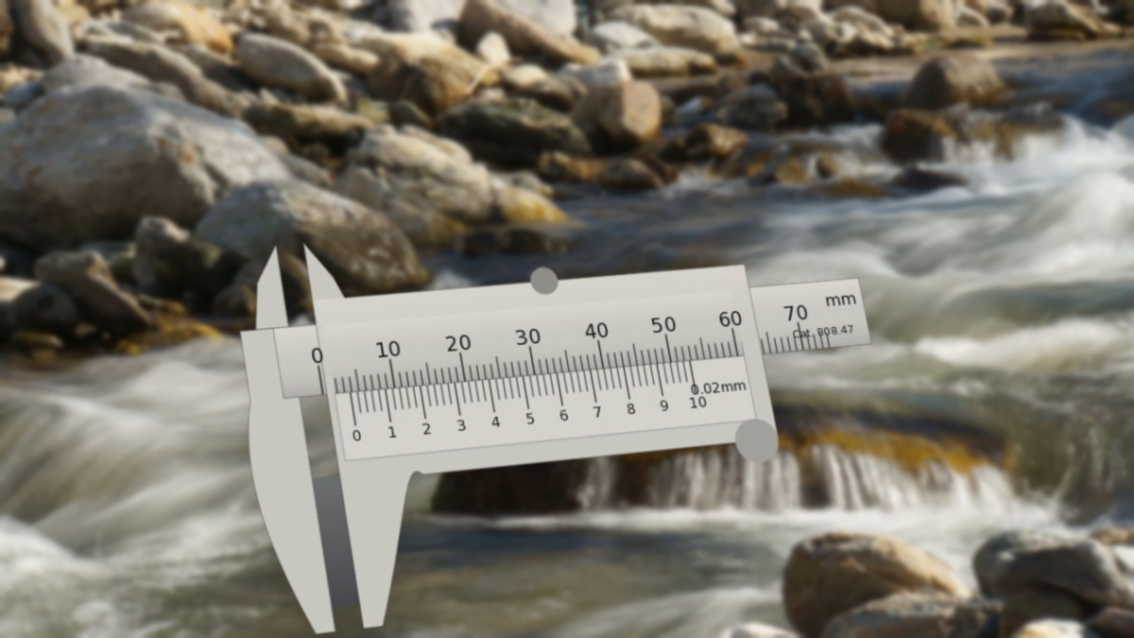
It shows 3.8,mm
